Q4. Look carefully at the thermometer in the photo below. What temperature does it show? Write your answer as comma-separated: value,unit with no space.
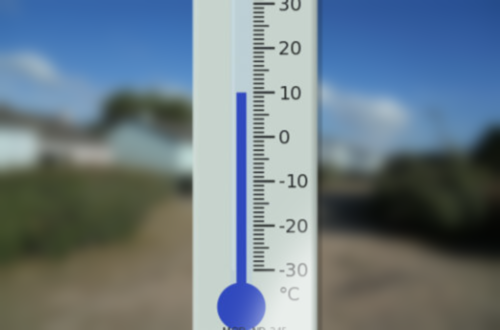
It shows 10,°C
